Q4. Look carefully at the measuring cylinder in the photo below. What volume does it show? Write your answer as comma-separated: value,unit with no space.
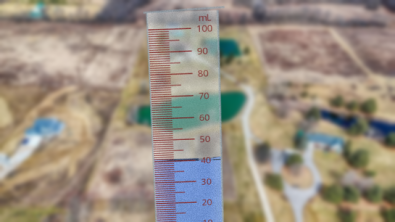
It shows 40,mL
